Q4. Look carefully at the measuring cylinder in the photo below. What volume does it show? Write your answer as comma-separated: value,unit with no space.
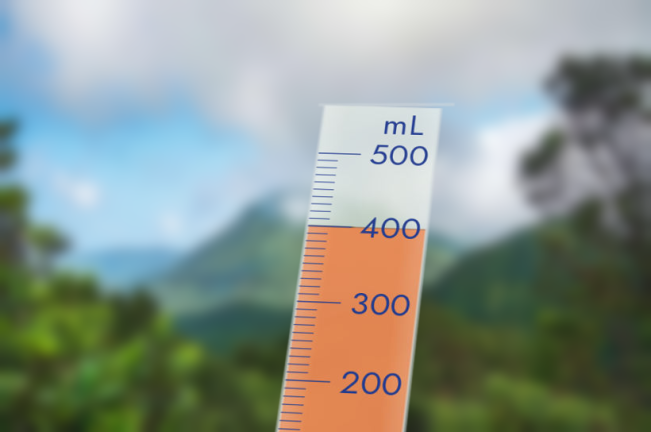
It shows 400,mL
